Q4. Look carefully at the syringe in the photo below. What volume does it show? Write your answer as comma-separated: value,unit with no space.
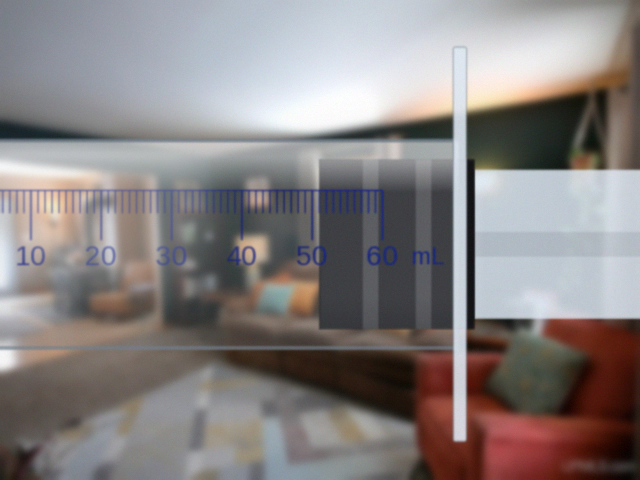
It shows 51,mL
